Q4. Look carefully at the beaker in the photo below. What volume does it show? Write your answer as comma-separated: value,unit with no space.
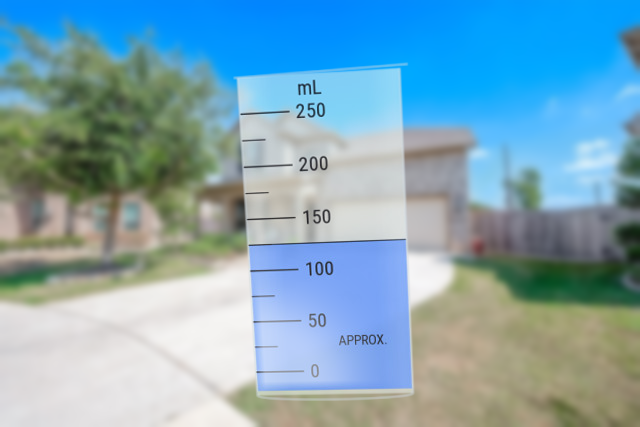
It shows 125,mL
